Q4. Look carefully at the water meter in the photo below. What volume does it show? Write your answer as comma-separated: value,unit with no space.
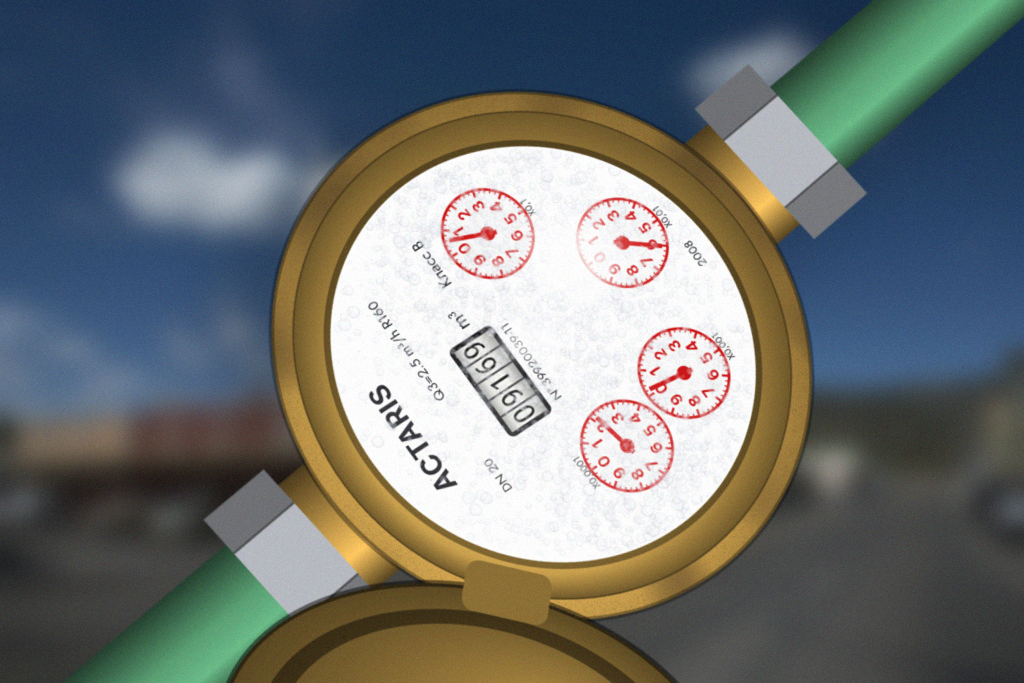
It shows 9169.0602,m³
